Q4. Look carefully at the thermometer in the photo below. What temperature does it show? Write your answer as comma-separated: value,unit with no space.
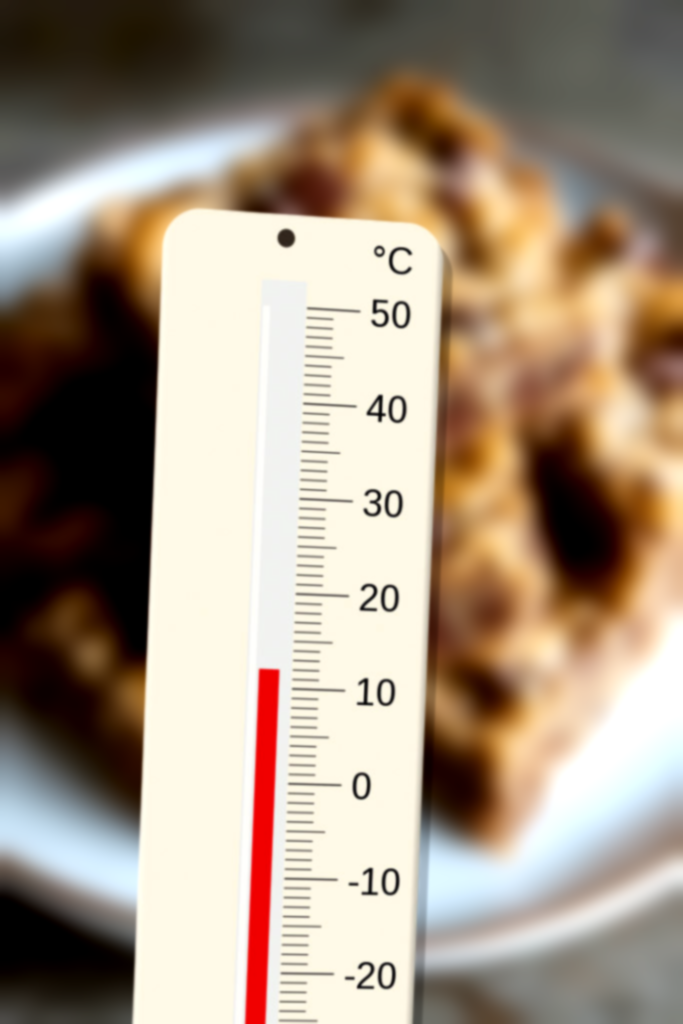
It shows 12,°C
